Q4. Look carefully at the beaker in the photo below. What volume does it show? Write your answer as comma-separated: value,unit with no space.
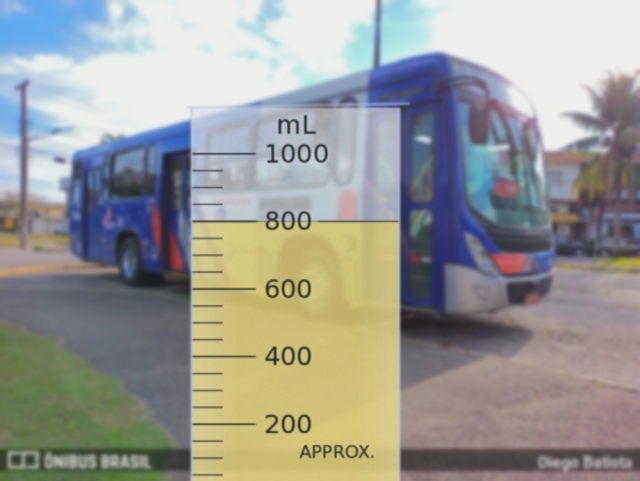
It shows 800,mL
